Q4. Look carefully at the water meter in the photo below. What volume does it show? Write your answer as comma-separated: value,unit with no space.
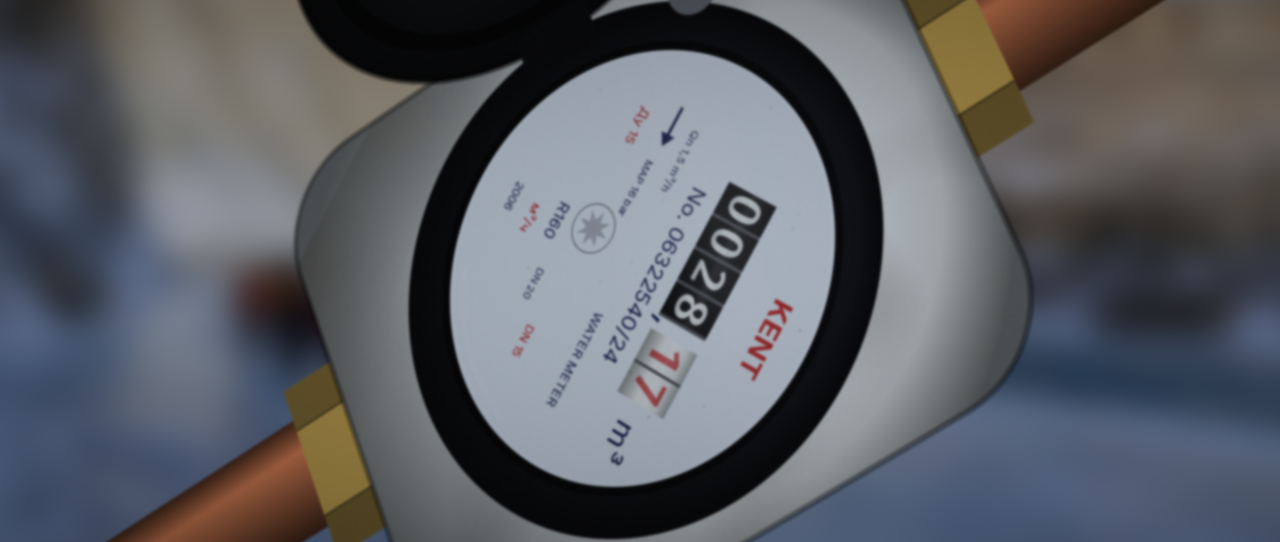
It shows 28.17,m³
